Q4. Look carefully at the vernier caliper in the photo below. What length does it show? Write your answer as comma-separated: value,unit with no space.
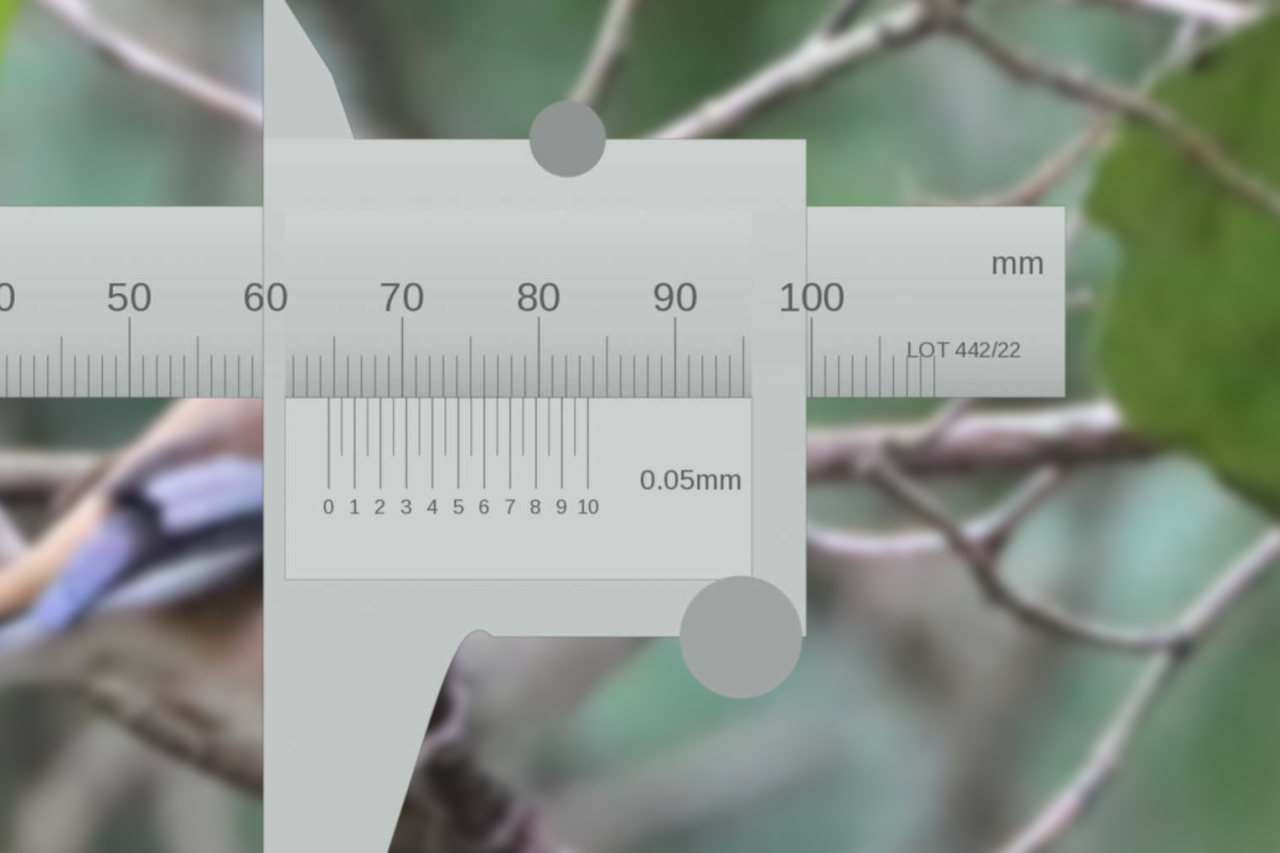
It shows 64.6,mm
